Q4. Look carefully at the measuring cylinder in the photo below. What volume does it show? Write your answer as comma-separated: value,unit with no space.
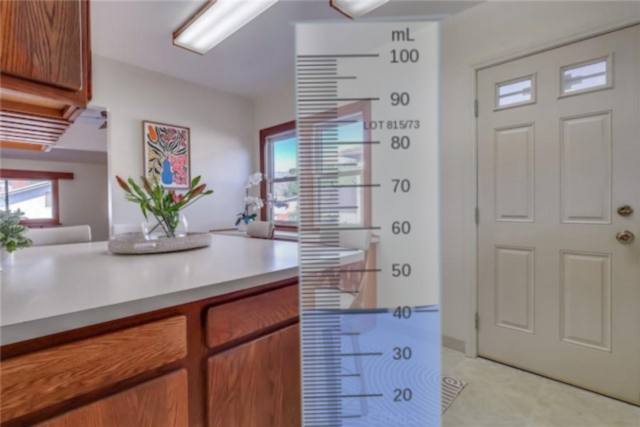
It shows 40,mL
